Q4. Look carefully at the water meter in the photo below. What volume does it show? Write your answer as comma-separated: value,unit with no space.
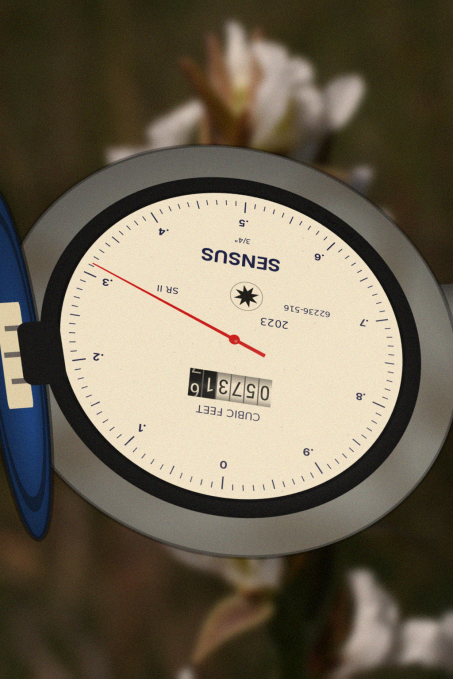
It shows 57316.31,ft³
